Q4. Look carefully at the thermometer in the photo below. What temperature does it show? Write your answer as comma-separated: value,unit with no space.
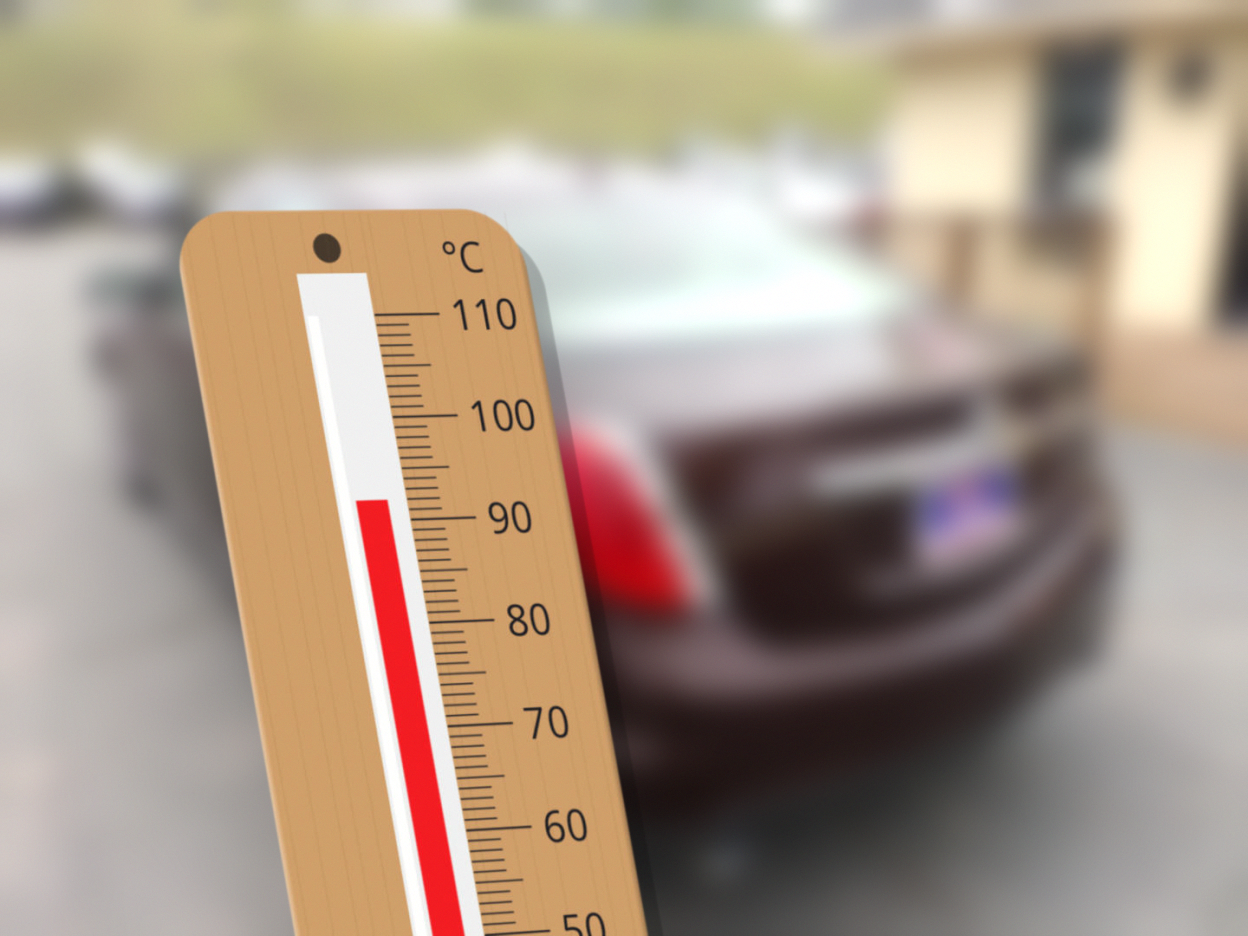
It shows 92,°C
